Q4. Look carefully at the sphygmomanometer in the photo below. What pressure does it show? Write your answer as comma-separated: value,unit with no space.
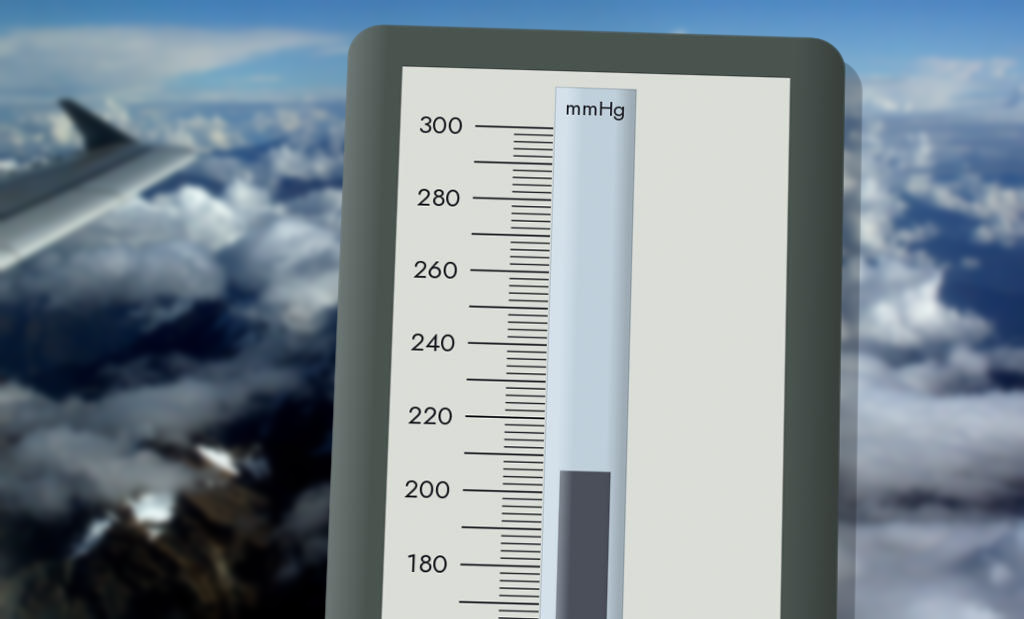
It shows 206,mmHg
